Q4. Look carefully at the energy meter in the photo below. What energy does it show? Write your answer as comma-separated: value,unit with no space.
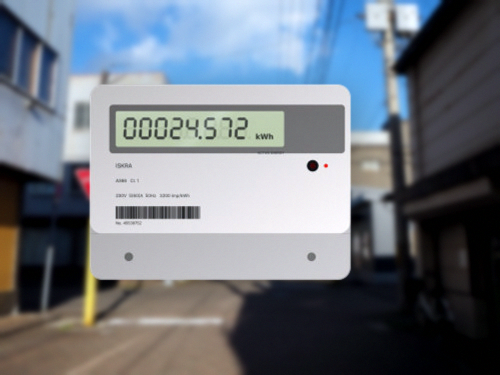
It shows 24.572,kWh
